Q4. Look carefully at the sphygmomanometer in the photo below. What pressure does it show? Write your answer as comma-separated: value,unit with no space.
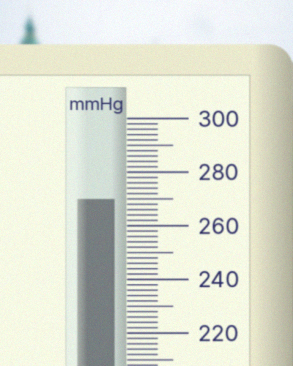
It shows 270,mmHg
